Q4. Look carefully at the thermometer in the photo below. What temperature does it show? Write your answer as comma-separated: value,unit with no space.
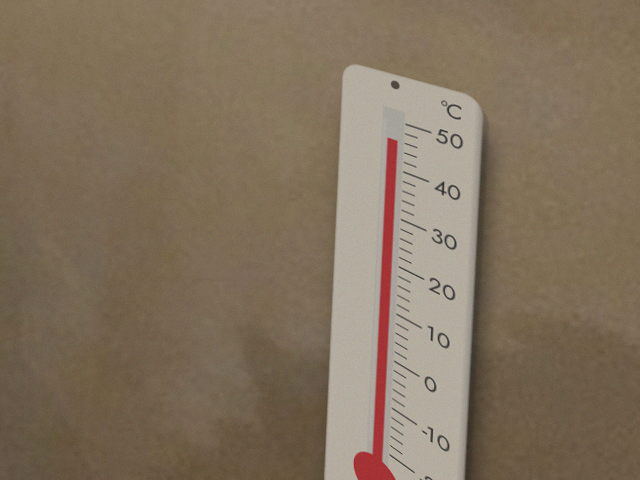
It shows 46,°C
